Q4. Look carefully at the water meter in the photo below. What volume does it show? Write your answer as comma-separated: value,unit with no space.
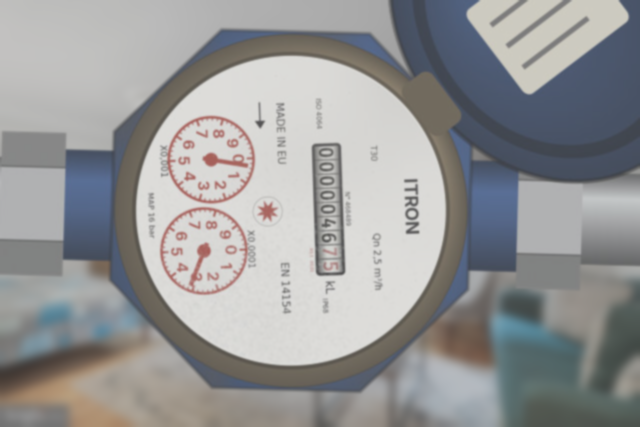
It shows 46.7503,kL
